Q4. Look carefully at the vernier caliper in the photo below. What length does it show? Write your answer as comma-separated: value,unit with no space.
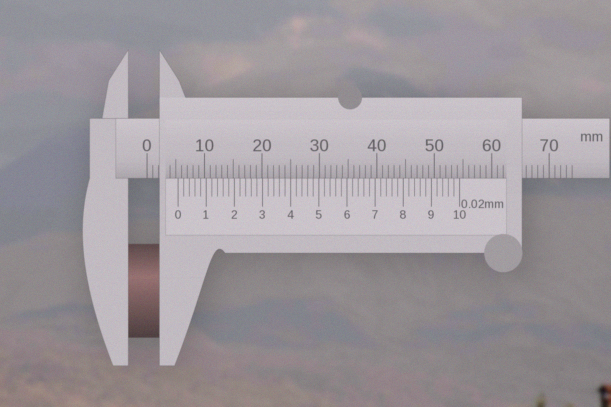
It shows 5.4,mm
